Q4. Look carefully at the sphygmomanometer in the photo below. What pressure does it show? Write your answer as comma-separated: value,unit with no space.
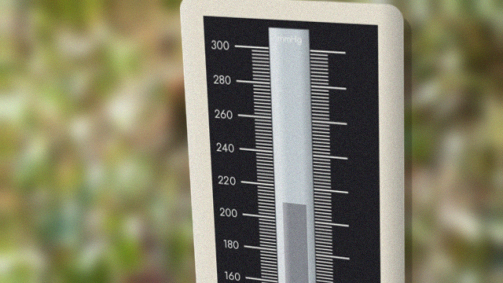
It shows 210,mmHg
